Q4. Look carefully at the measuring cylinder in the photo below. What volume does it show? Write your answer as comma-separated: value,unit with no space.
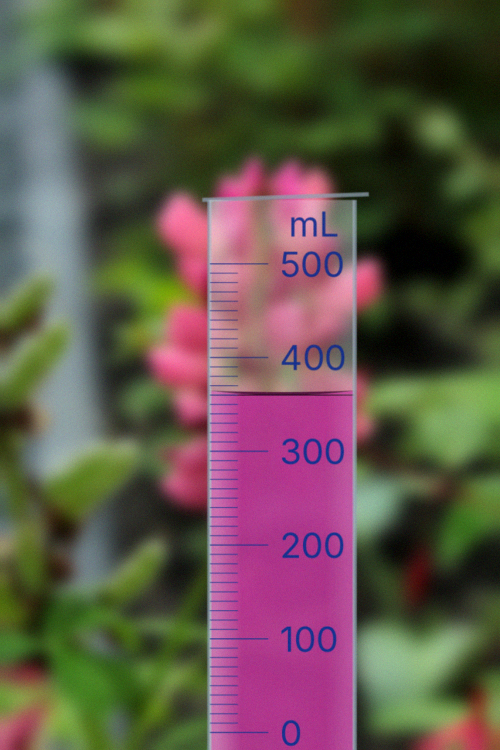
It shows 360,mL
